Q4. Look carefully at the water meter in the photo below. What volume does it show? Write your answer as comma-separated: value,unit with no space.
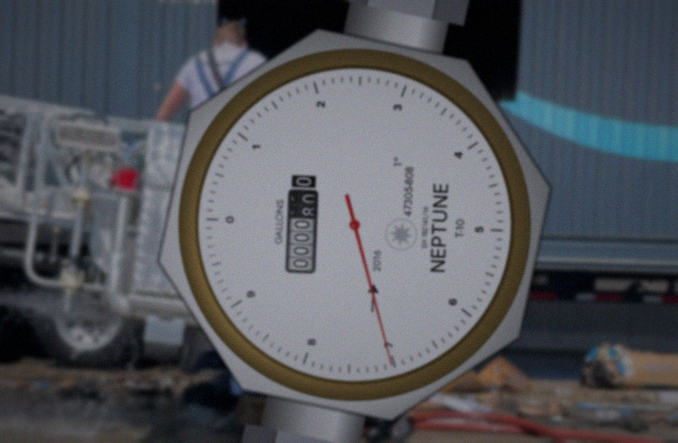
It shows 797.0,gal
